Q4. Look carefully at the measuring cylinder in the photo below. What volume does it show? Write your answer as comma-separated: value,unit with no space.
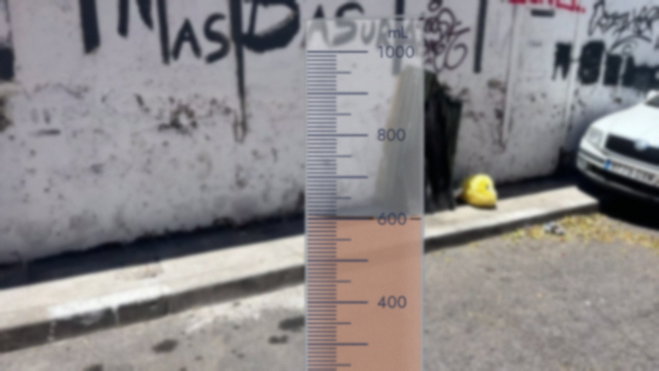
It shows 600,mL
